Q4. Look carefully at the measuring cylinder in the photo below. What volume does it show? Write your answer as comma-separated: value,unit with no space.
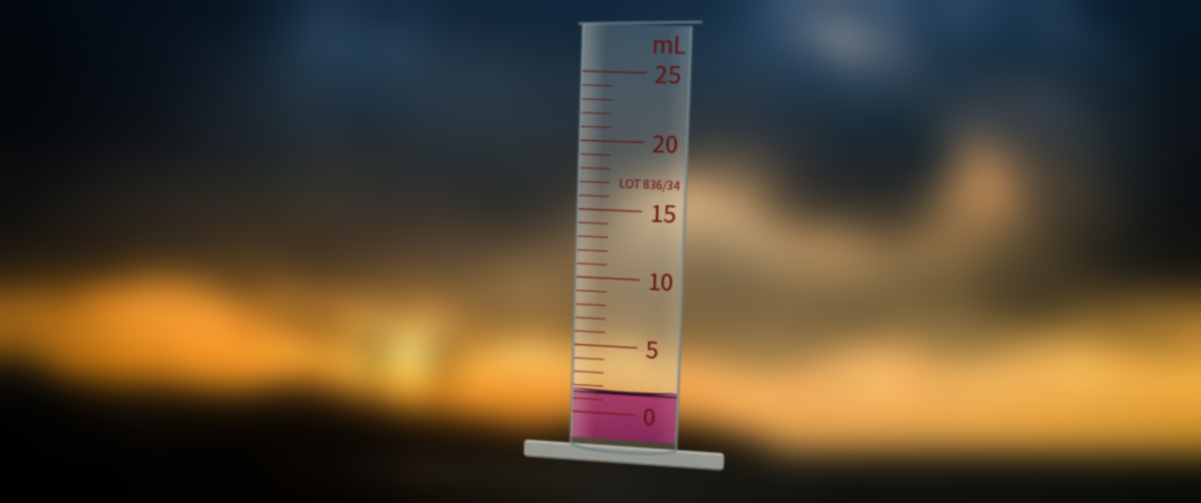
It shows 1.5,mL
